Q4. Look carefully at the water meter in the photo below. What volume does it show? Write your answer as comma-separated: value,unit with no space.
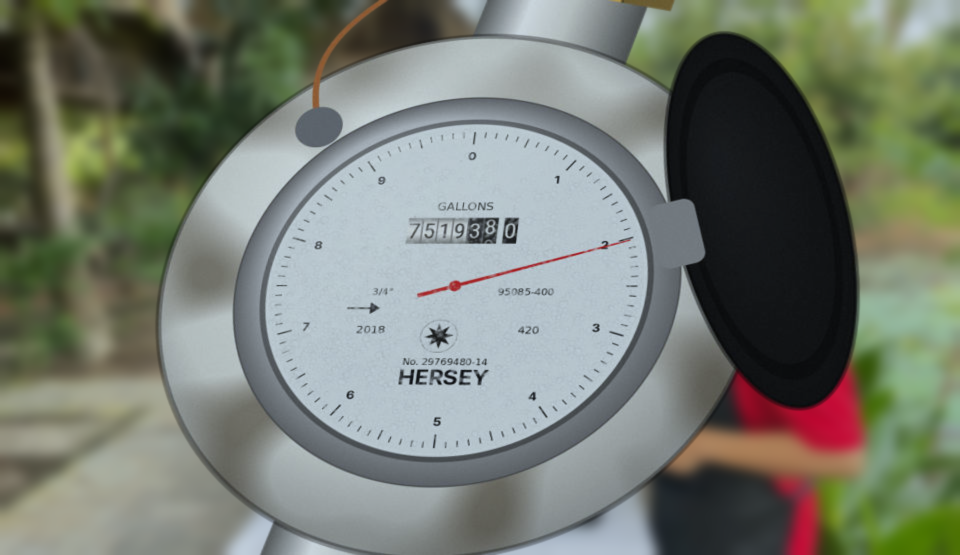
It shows 7519382.0,gal
